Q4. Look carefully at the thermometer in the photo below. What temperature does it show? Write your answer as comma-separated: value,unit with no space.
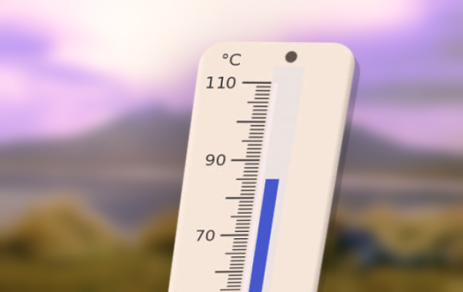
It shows 85,°C
